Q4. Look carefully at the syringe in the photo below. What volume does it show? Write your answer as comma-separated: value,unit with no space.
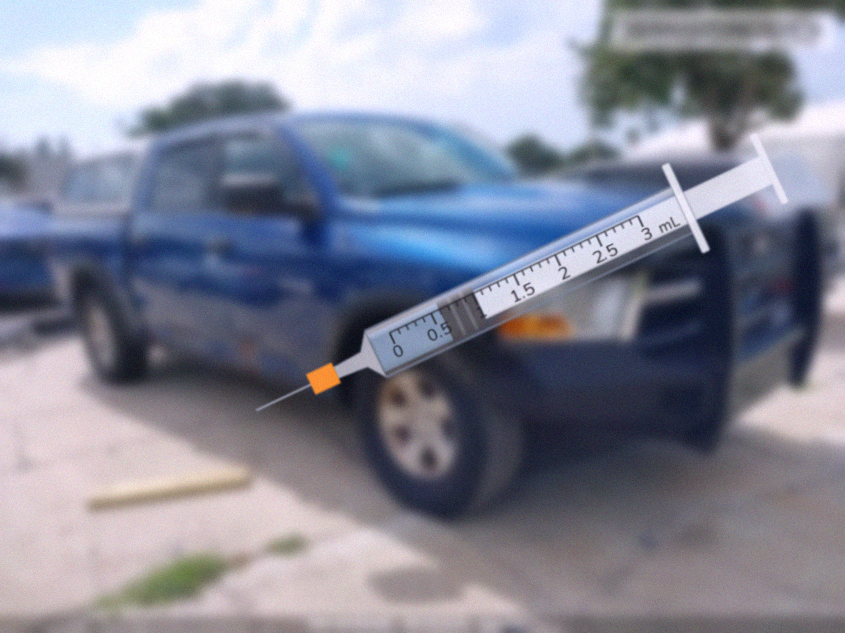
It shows 0.6,mL
